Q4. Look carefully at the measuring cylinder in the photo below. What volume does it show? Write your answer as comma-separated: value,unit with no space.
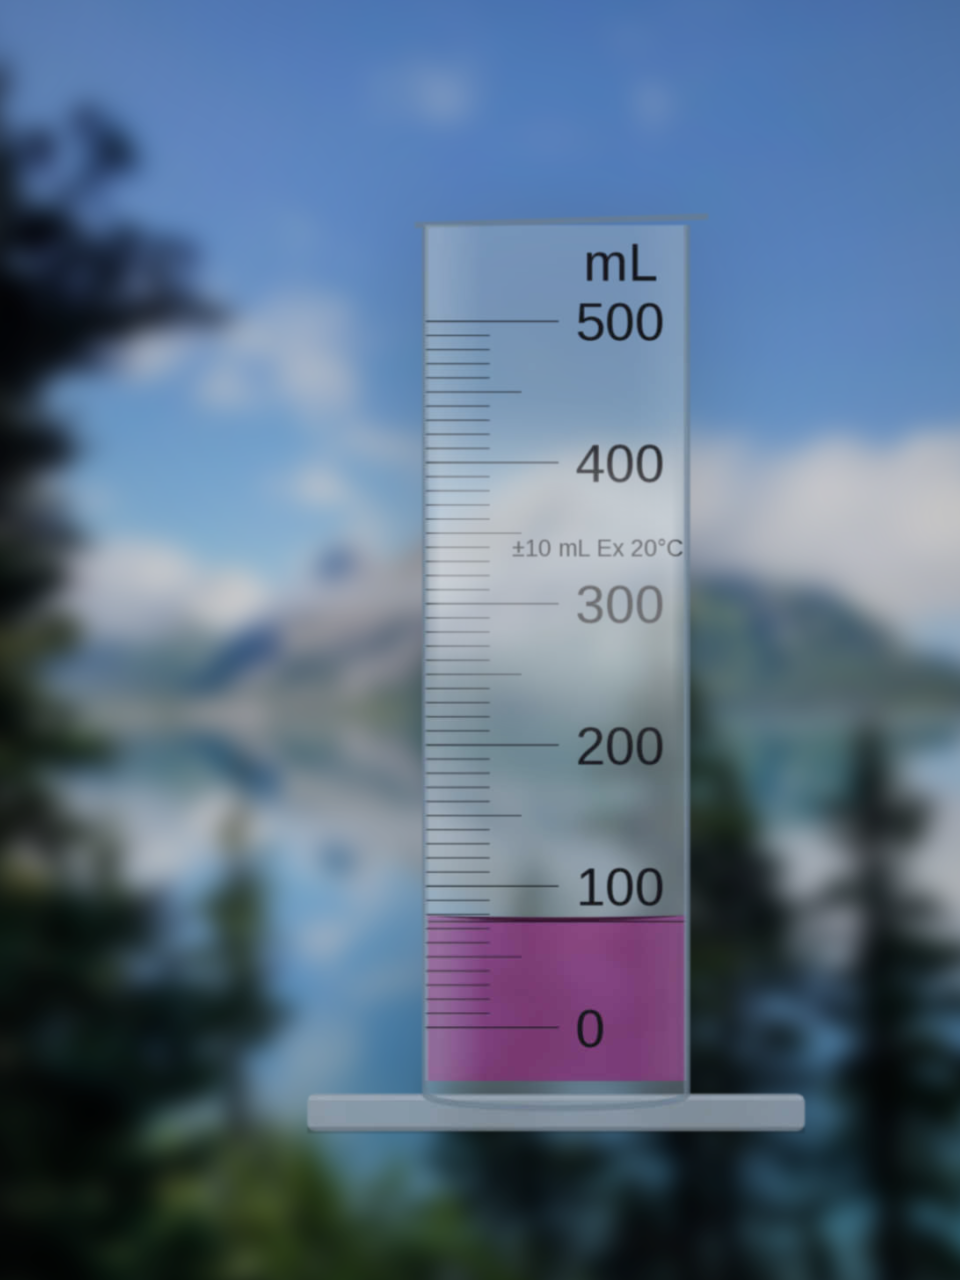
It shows 75,mL
